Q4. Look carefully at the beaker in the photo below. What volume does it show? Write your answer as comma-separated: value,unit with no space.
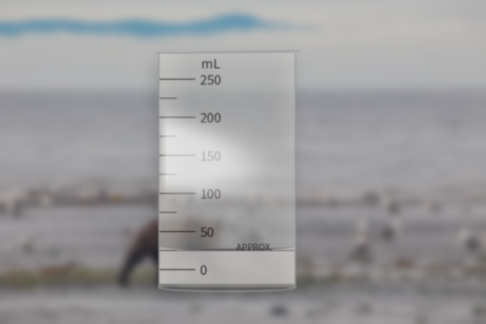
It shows 25,mL
